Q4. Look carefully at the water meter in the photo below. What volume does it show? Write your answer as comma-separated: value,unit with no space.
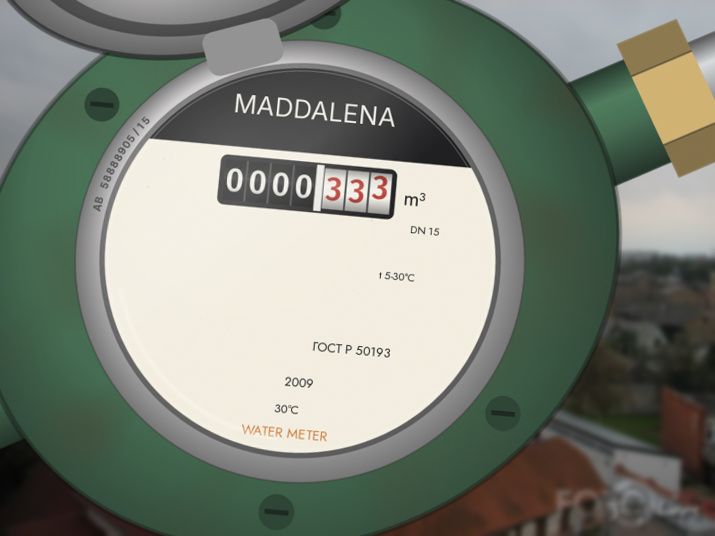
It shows 0.333,m³
